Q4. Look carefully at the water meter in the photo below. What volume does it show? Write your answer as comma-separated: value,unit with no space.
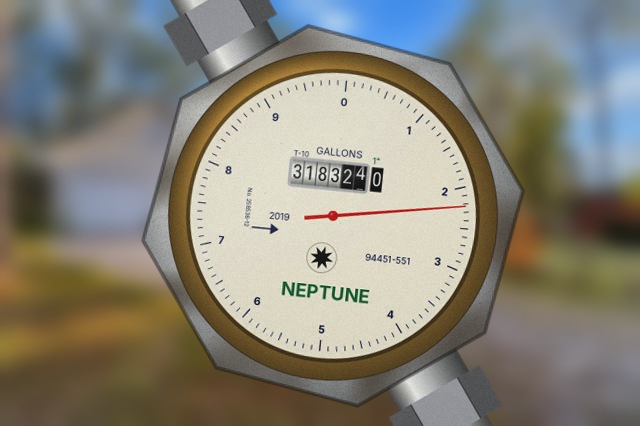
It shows 3183242.2,gal
